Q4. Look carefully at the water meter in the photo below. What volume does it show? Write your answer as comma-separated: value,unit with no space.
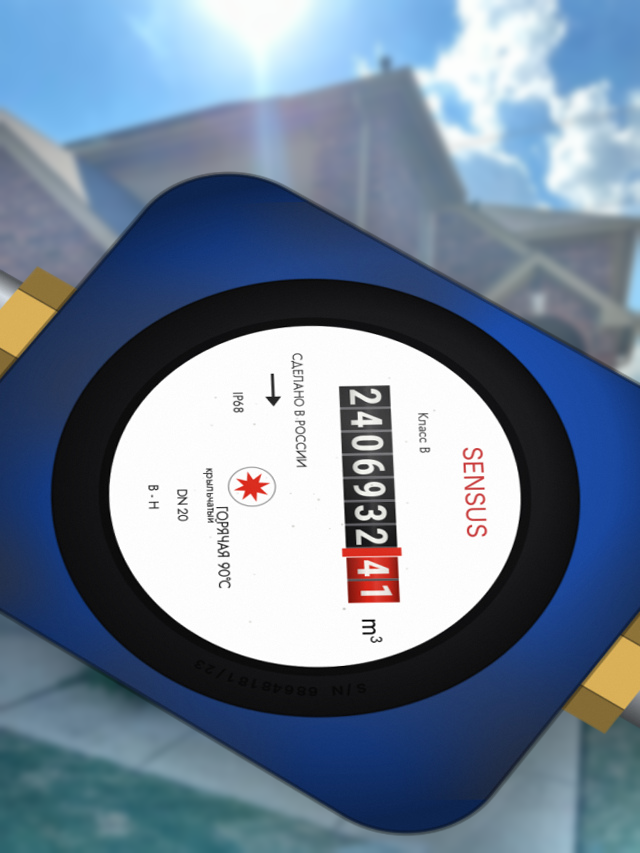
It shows 2406932.41,m³
